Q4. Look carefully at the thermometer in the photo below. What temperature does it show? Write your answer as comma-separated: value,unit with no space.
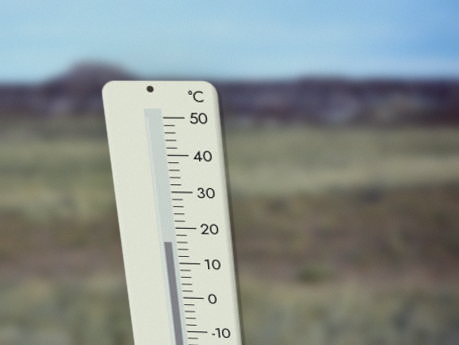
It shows 16,°C
